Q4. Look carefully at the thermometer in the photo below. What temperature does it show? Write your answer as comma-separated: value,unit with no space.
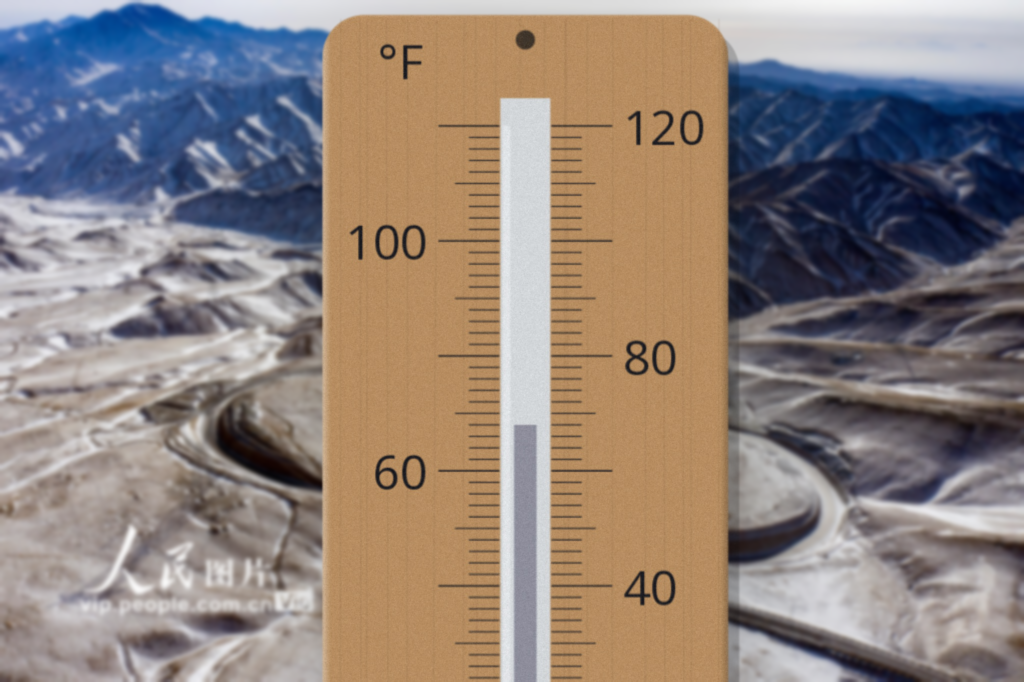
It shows 68,°F
